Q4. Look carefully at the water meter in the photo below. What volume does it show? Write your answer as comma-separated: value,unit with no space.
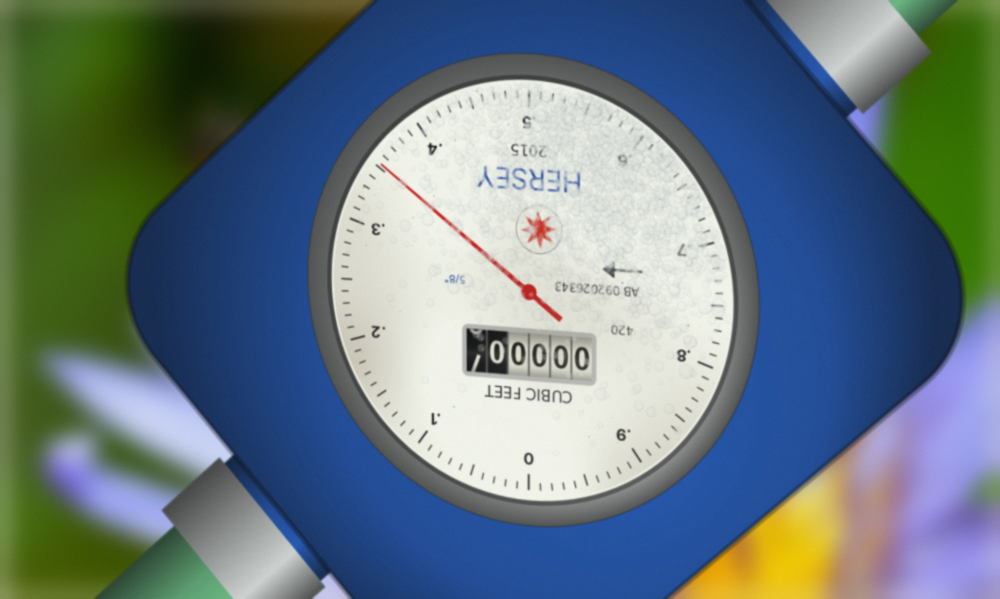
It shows 7.35,ft³
